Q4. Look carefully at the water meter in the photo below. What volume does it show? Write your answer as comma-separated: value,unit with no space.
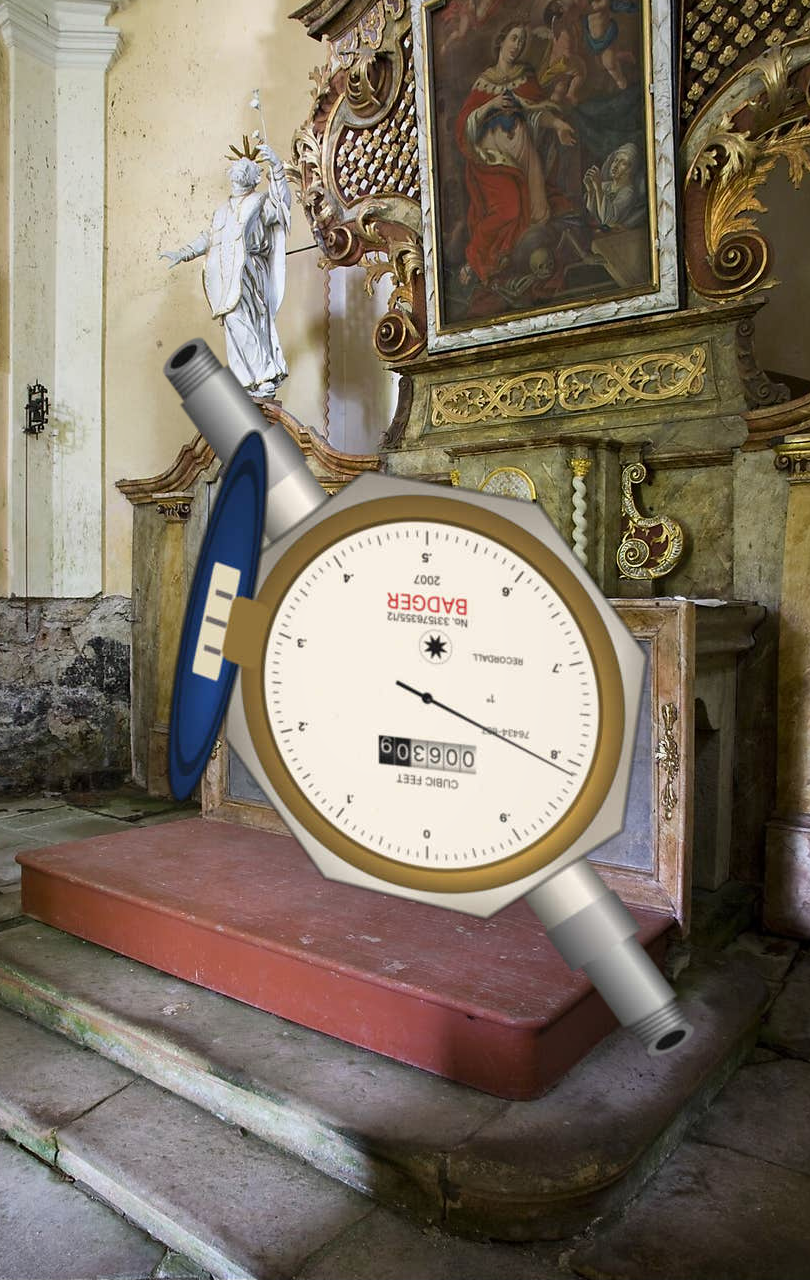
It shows 6308.81,ft³
